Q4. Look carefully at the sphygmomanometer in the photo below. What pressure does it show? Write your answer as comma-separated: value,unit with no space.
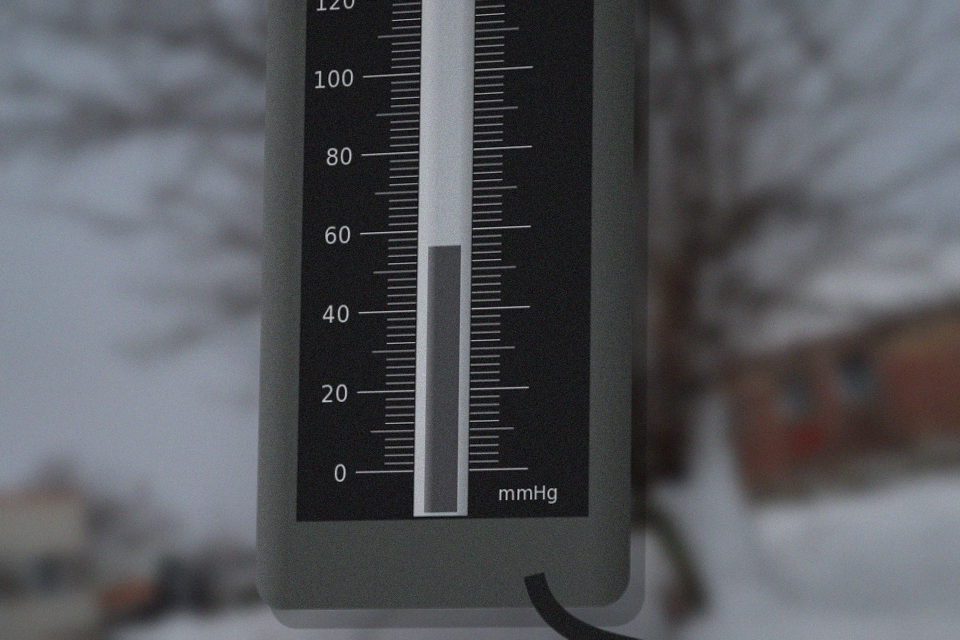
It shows 56,mmHg
